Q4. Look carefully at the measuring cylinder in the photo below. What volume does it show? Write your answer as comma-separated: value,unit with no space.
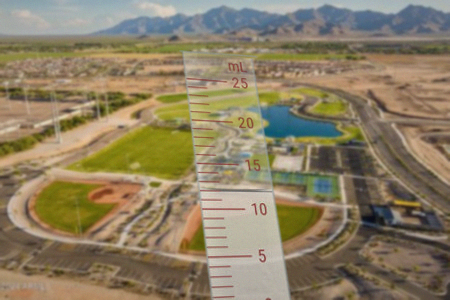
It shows 12,mL
